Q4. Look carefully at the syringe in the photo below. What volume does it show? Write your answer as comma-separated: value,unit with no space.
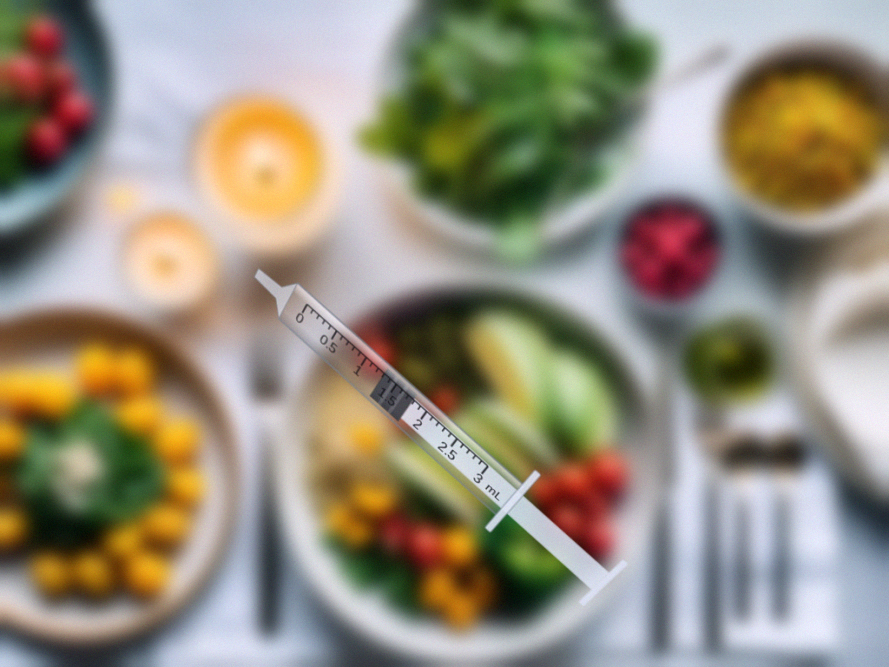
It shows 1.3,mL
